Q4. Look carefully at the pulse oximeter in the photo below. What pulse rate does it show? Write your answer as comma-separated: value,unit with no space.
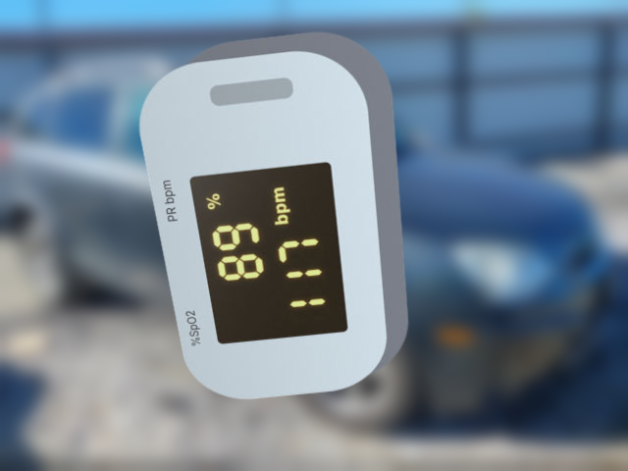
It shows 117,bpm
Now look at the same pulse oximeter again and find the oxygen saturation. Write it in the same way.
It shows 89,%
